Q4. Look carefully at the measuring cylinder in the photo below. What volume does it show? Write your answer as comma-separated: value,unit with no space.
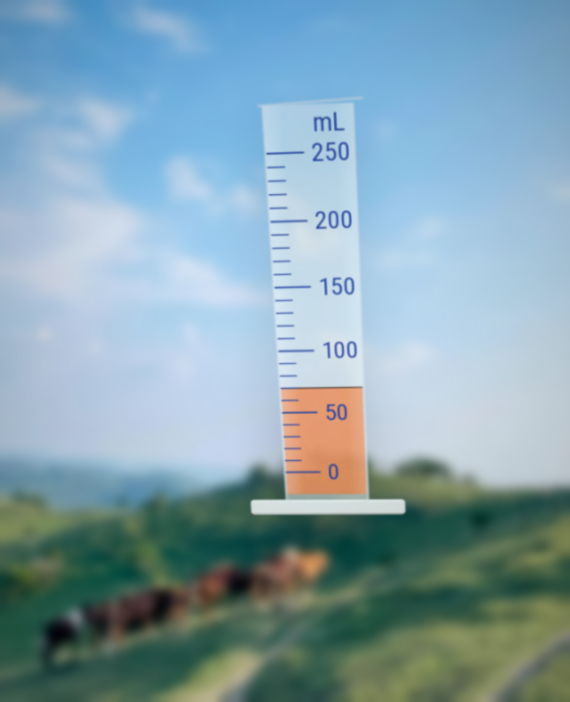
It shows 70,mL
